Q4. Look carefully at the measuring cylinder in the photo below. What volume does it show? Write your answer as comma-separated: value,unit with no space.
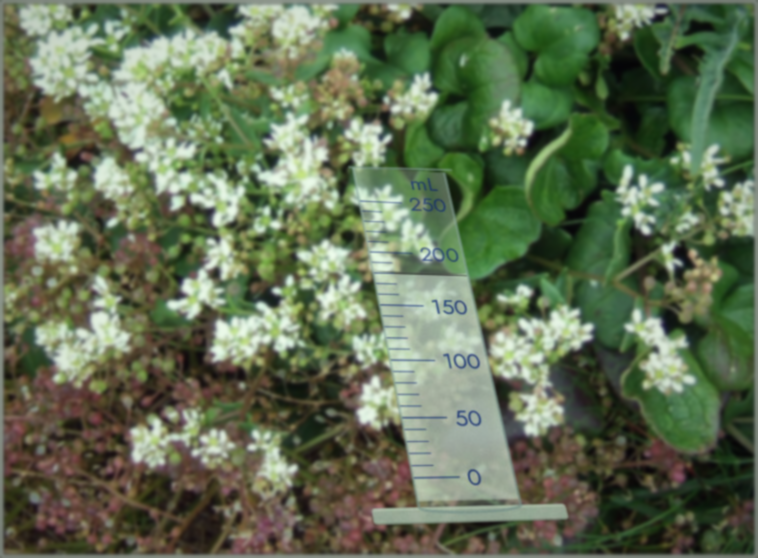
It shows 180,mL
